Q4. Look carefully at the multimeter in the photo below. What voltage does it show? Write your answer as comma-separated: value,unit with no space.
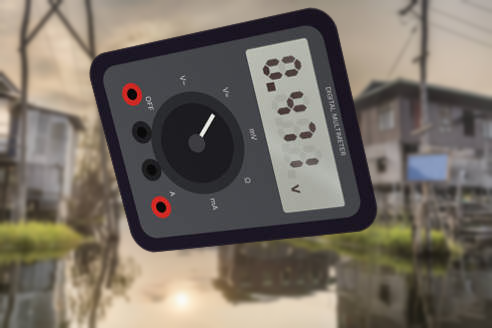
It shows 0.471,V
